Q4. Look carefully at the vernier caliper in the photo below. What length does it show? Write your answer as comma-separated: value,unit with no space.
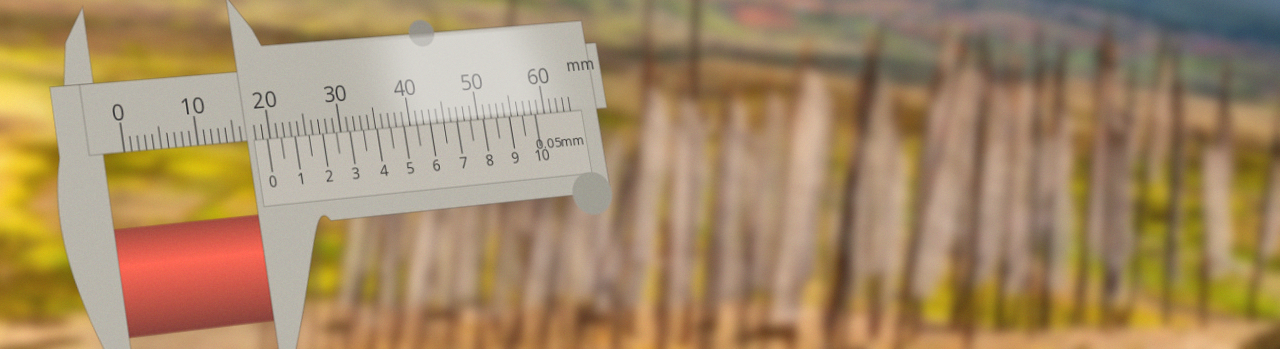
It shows 19.6,mm
